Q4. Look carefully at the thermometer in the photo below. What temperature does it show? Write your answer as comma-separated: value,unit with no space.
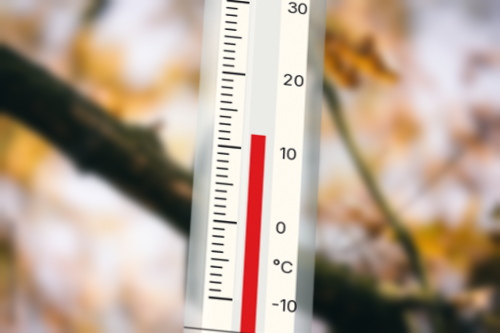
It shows 12,°C
